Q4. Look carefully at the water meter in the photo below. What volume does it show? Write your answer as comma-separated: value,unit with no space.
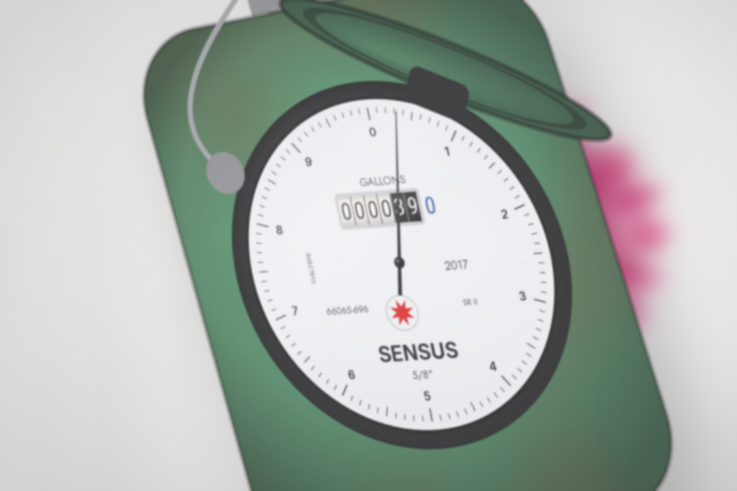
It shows 390.3,gal
